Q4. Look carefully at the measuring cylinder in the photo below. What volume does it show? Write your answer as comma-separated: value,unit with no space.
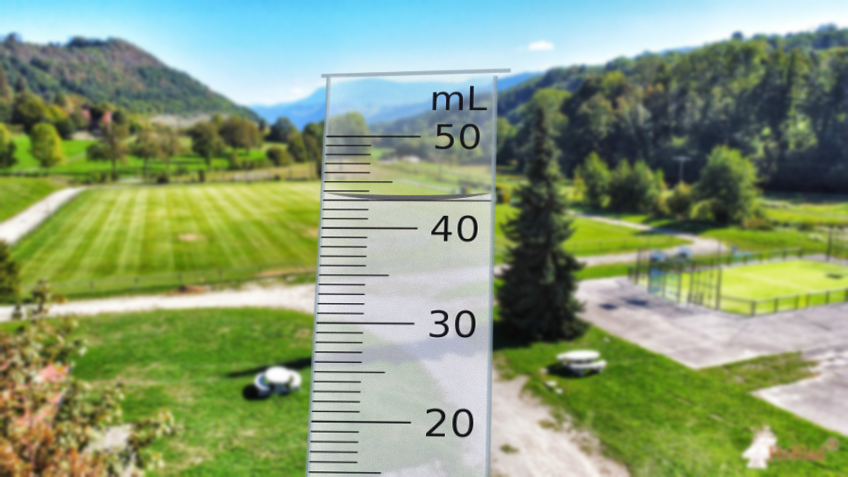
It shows 43,mL
